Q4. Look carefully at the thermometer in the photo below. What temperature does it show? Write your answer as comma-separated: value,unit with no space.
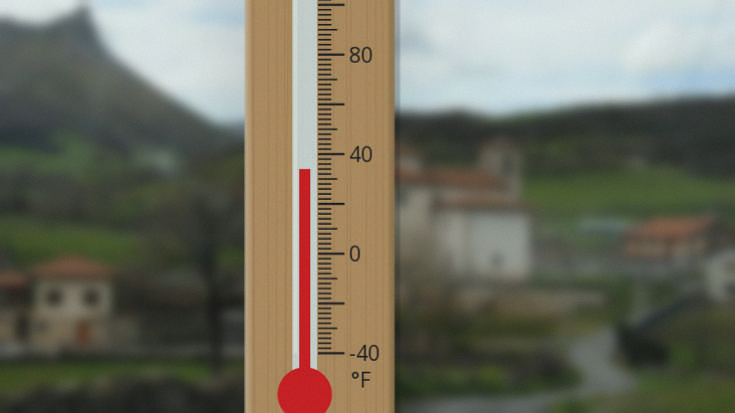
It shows 34,°F
